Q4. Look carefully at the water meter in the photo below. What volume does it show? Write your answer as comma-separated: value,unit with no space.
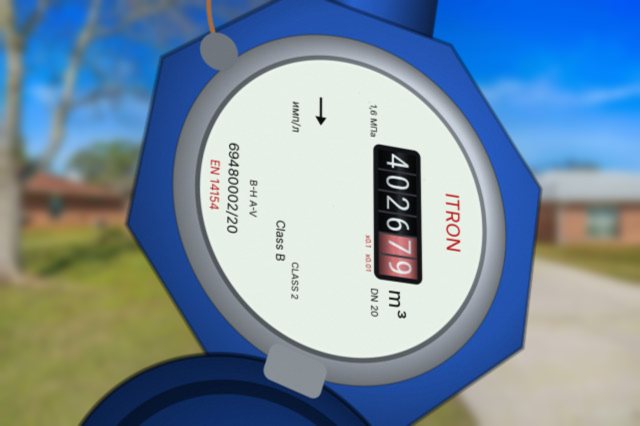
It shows 4026.79,m³
